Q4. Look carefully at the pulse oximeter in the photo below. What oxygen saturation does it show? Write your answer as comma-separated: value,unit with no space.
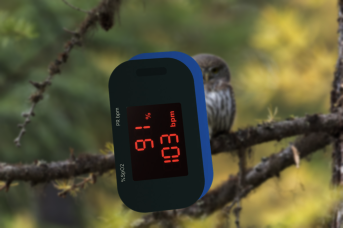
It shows 91,%
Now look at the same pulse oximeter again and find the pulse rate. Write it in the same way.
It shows 103,bpm
